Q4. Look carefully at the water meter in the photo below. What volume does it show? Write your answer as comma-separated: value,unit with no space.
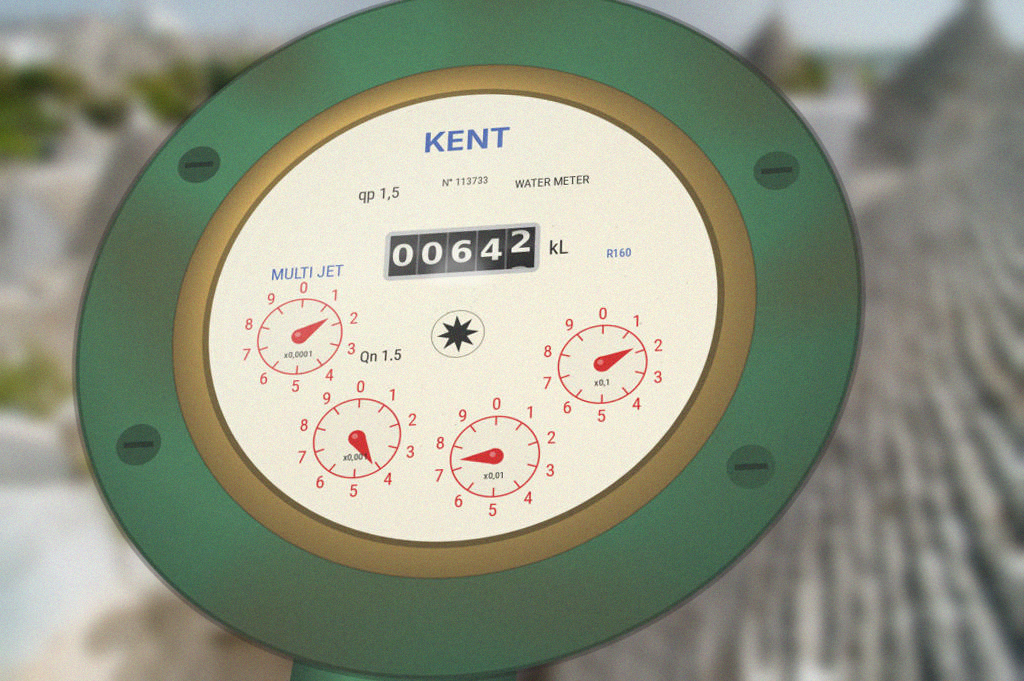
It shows 642.1741,kL
